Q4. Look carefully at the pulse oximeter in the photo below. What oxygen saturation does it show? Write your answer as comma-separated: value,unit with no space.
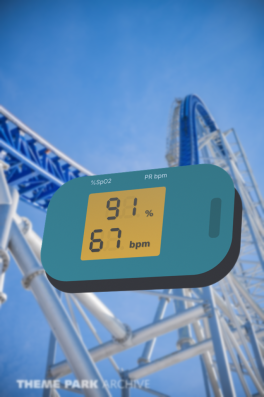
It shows 91,%
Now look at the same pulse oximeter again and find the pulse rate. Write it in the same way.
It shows 67,bpm
